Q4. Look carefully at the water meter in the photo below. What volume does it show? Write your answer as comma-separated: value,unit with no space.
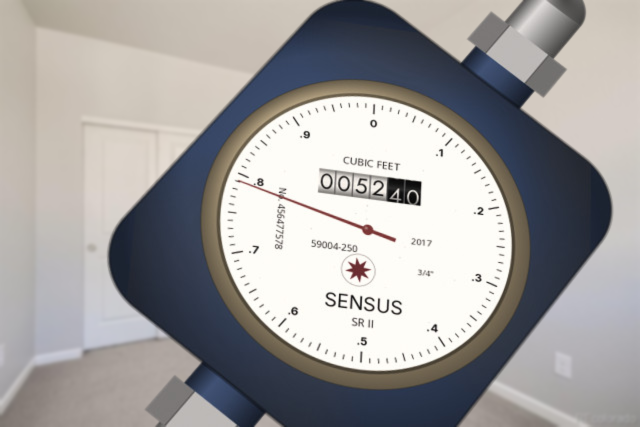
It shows 5239.79,ft³
